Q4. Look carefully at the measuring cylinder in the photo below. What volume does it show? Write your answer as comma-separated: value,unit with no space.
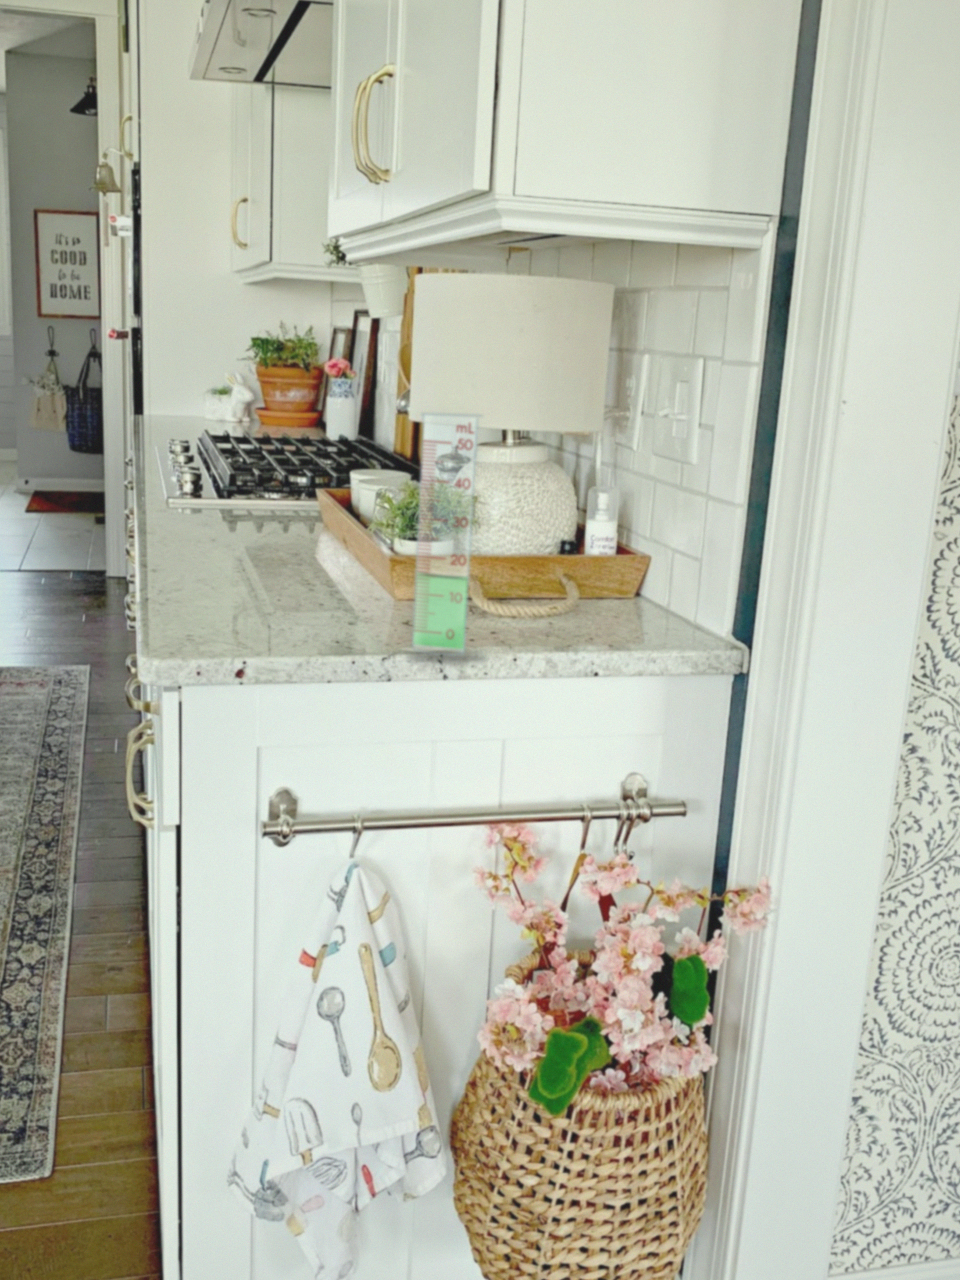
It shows 15,mL
